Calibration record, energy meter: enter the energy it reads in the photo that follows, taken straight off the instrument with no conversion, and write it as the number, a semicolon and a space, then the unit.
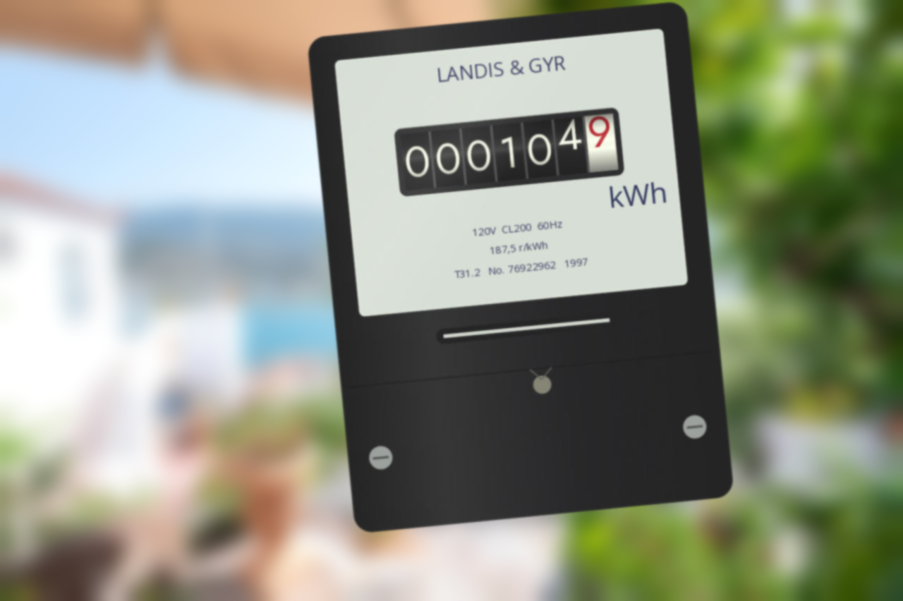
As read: 104.9; kWh
